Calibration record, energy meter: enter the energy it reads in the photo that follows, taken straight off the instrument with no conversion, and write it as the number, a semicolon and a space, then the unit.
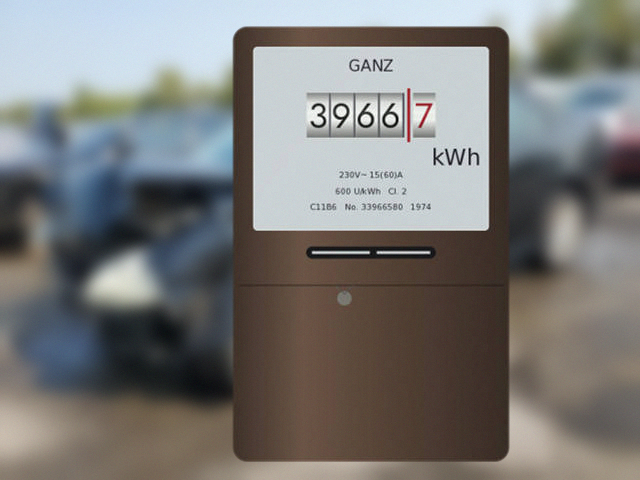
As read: 3966.7; kWh
